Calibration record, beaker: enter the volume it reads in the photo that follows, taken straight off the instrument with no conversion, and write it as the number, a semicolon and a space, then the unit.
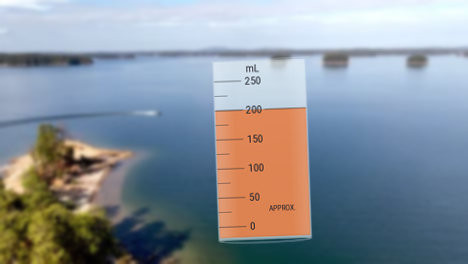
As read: 200; mL
